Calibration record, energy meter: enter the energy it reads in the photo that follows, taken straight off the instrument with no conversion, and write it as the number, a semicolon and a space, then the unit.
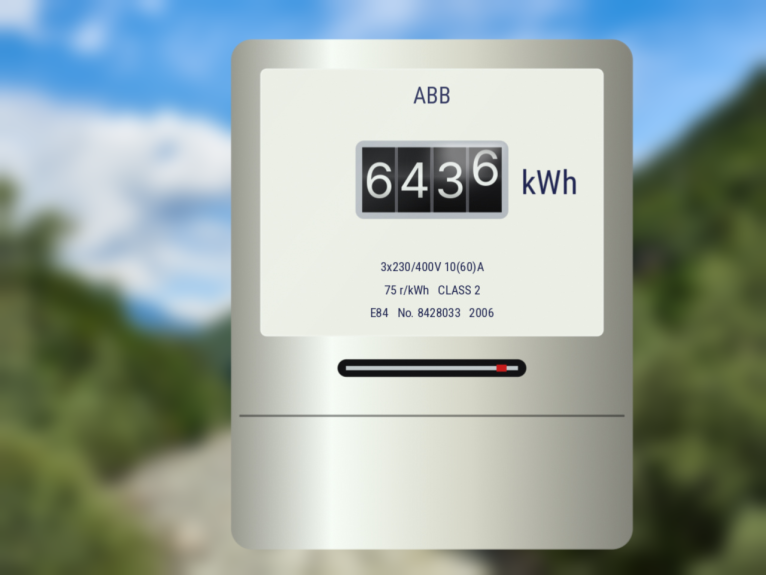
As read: 6436; kWh
